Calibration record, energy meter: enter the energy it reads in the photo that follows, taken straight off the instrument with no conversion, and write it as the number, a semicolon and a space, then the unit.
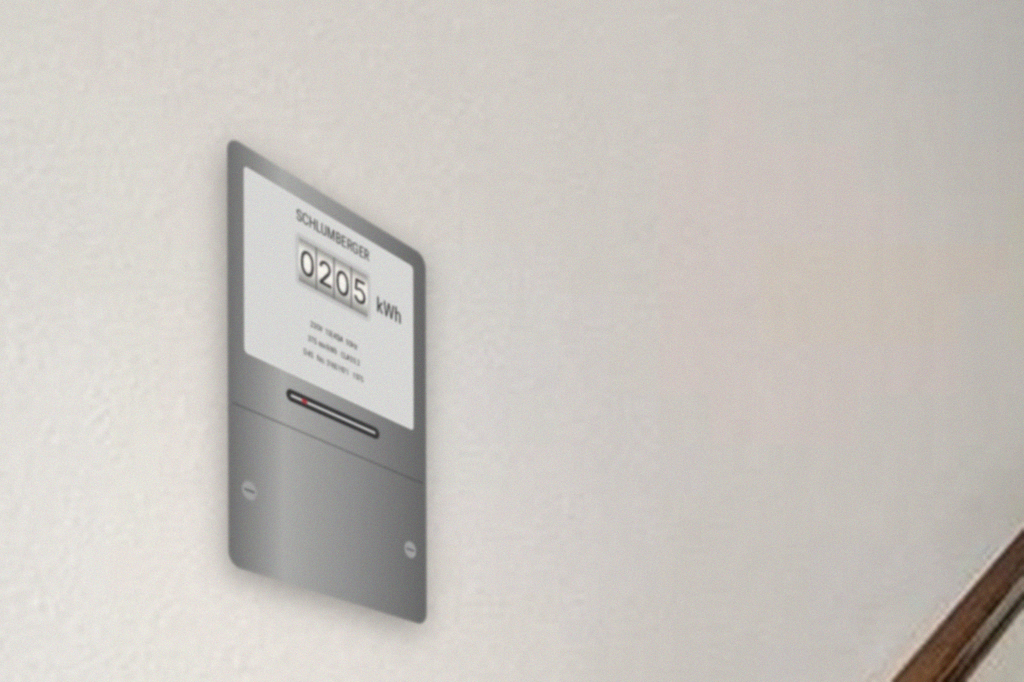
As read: 205; kWh
